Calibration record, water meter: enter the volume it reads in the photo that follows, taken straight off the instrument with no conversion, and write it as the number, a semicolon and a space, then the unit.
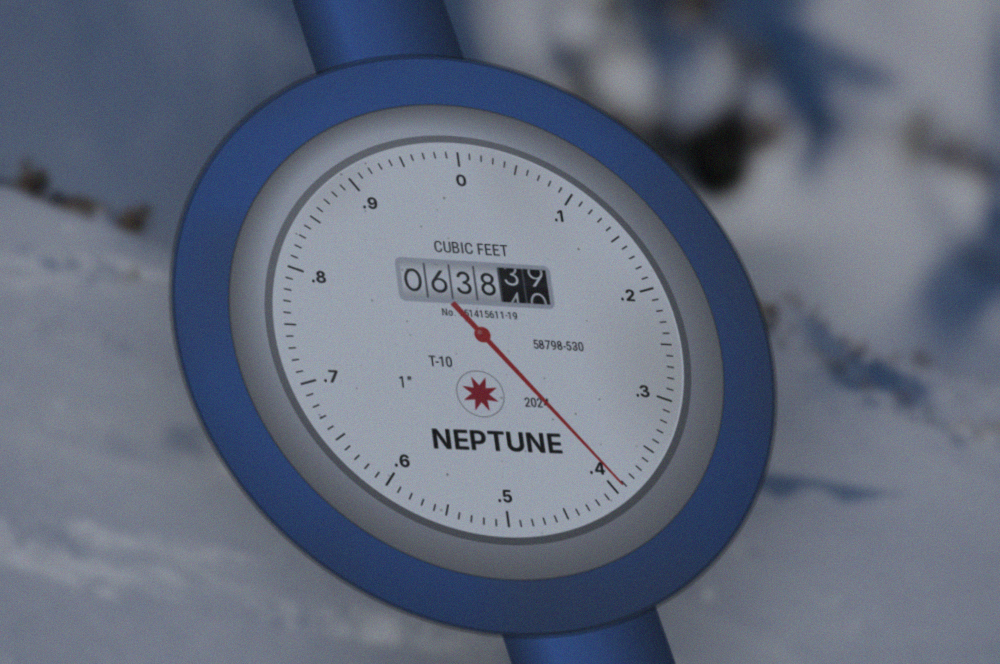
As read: 63839.39; ft³
